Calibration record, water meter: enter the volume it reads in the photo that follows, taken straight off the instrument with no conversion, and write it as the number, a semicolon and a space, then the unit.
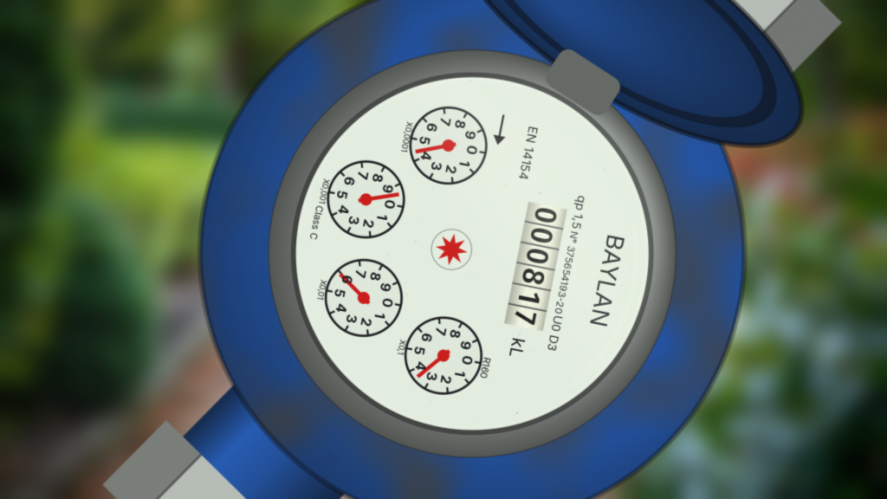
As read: 817.3594; kL
